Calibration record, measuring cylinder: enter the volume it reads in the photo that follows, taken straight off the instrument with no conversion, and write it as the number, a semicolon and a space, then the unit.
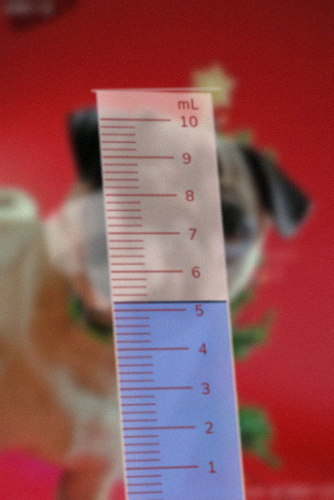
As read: 5.2; mL
